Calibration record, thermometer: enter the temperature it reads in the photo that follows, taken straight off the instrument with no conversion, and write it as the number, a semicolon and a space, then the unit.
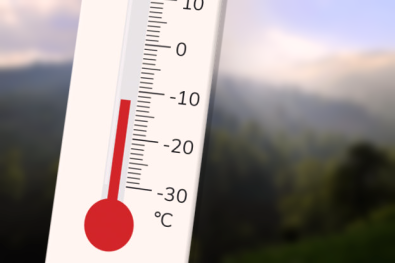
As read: -12; °C
